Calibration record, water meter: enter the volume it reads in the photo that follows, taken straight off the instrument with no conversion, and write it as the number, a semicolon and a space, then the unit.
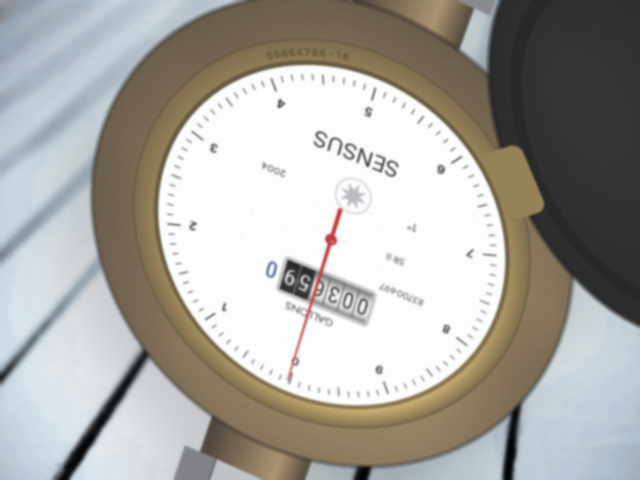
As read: 36590.0; gal
